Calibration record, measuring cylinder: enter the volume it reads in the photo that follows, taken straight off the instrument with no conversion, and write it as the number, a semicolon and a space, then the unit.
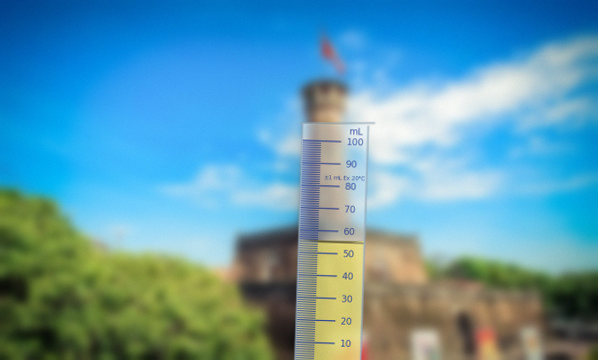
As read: 55; mL
